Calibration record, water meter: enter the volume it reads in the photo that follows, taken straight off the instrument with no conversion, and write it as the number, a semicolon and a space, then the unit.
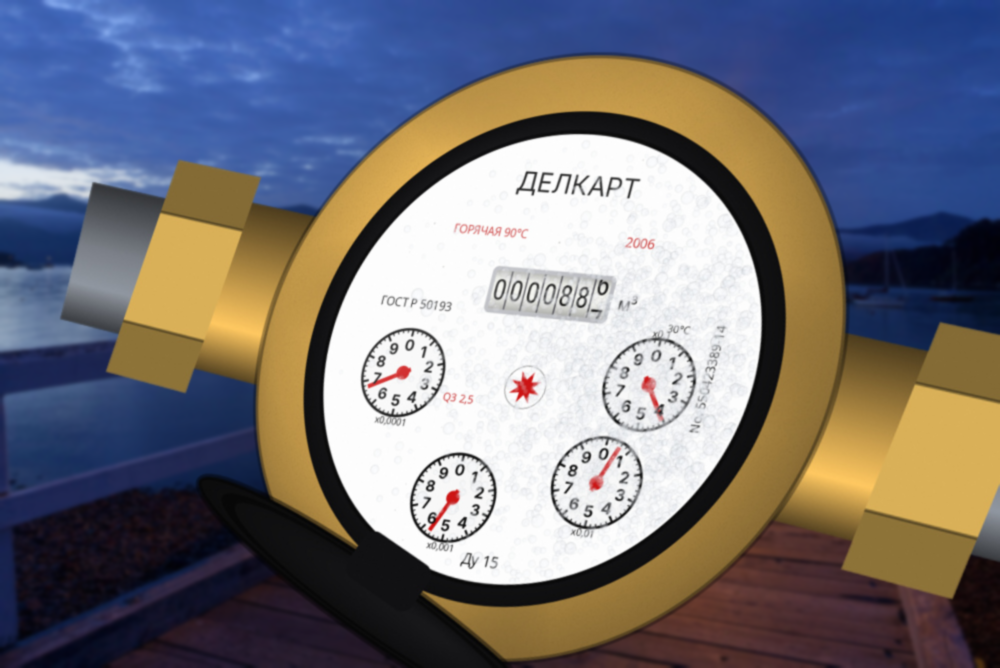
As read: 886.4056; m³
